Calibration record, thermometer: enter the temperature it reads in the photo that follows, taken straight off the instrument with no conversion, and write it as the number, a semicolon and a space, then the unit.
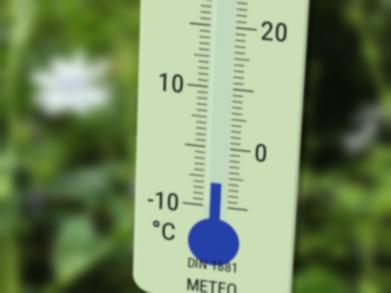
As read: -6; °C
